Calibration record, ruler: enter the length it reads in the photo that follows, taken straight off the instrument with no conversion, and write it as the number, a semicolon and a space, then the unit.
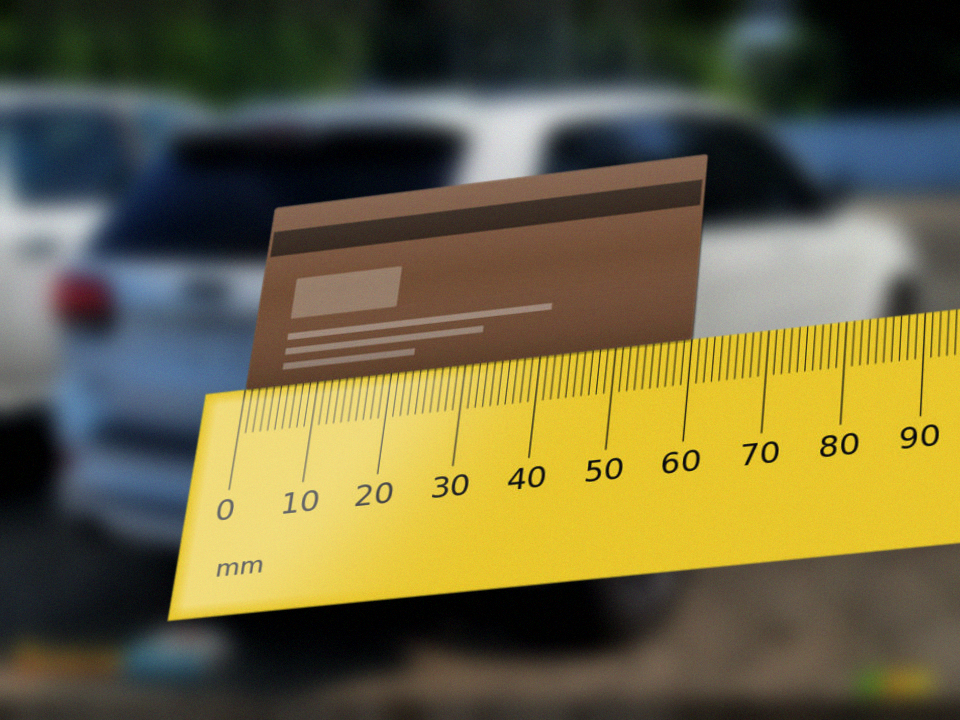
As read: 60; mm
